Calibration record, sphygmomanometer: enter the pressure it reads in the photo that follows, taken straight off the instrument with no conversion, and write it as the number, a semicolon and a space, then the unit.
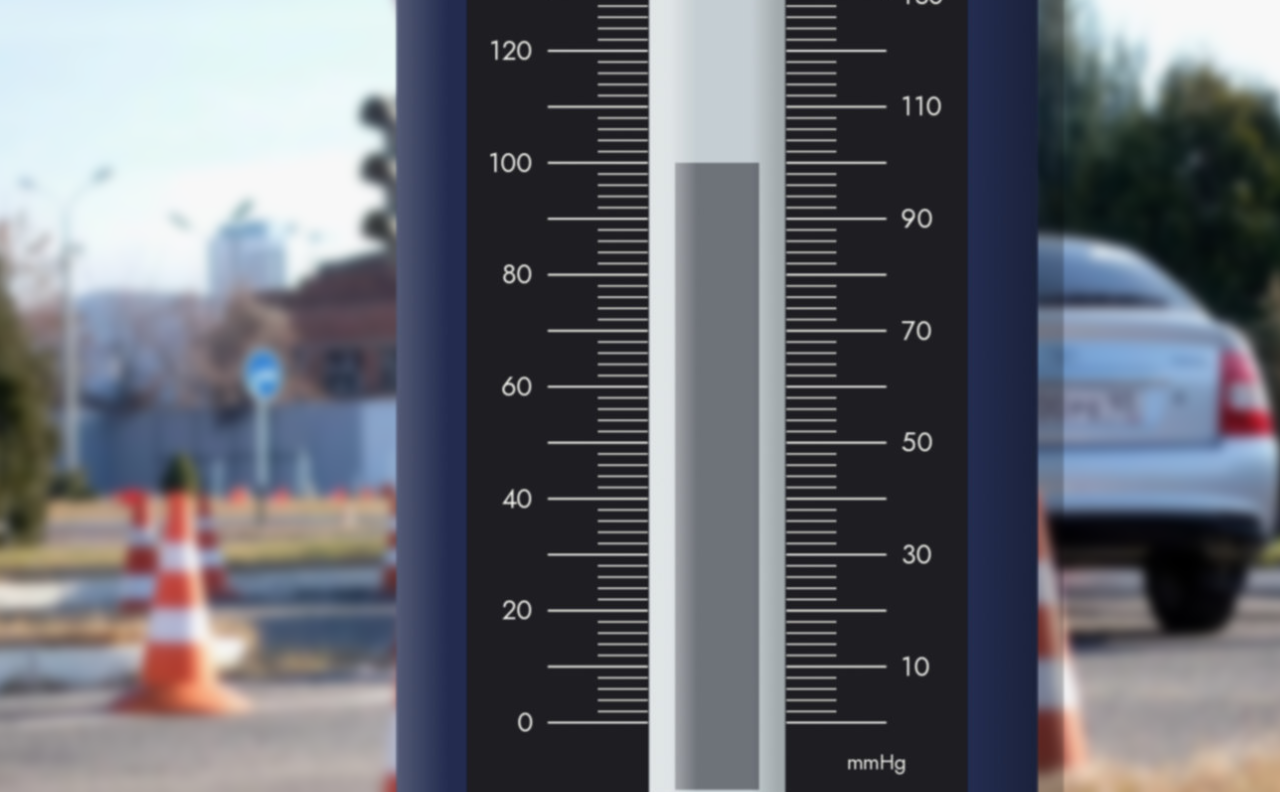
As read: 100; mmHg
